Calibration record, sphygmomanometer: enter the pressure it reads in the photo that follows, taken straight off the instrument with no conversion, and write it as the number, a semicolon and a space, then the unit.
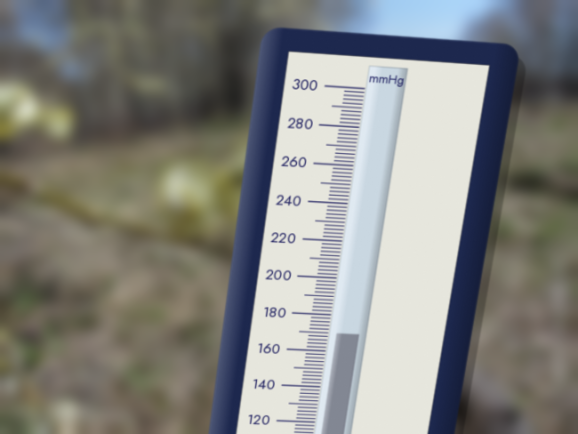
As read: 170; mmHg
